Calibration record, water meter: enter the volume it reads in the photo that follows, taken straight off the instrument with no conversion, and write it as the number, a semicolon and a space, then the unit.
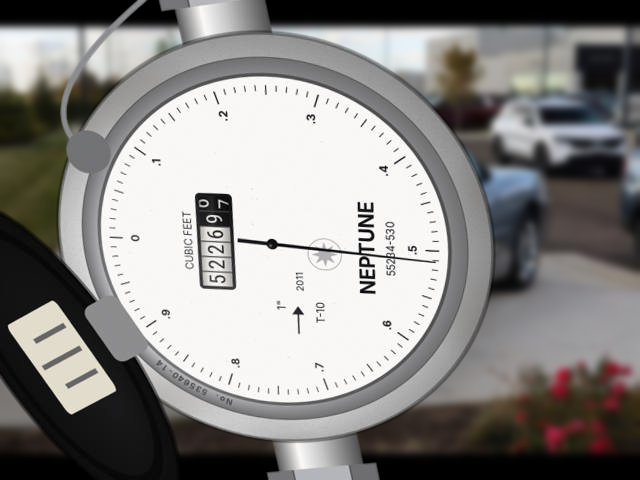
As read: 522696.51; ft³
